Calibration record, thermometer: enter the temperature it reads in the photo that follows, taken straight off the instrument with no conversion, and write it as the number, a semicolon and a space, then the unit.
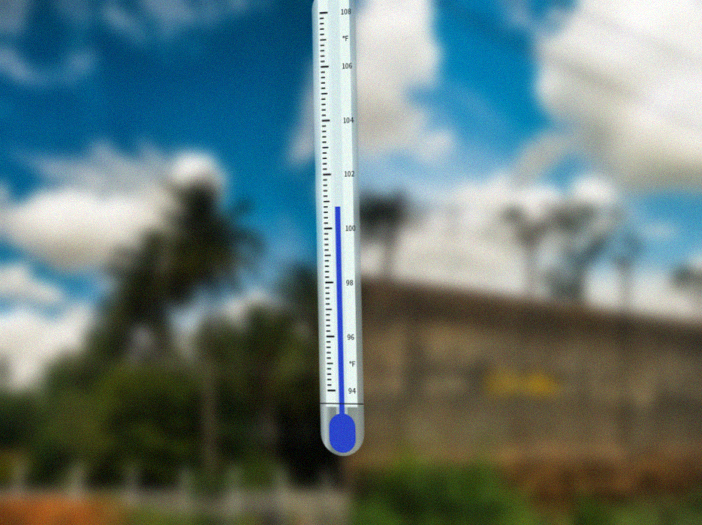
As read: 100.8; °F
